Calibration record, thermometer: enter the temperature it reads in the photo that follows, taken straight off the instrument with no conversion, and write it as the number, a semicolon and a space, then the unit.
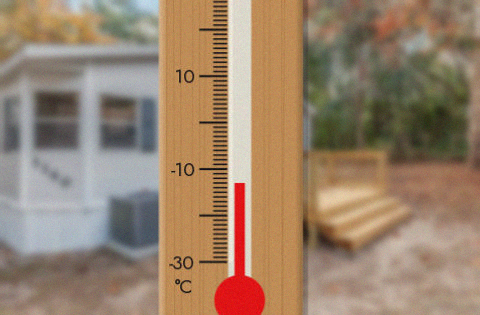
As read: -13; °C
